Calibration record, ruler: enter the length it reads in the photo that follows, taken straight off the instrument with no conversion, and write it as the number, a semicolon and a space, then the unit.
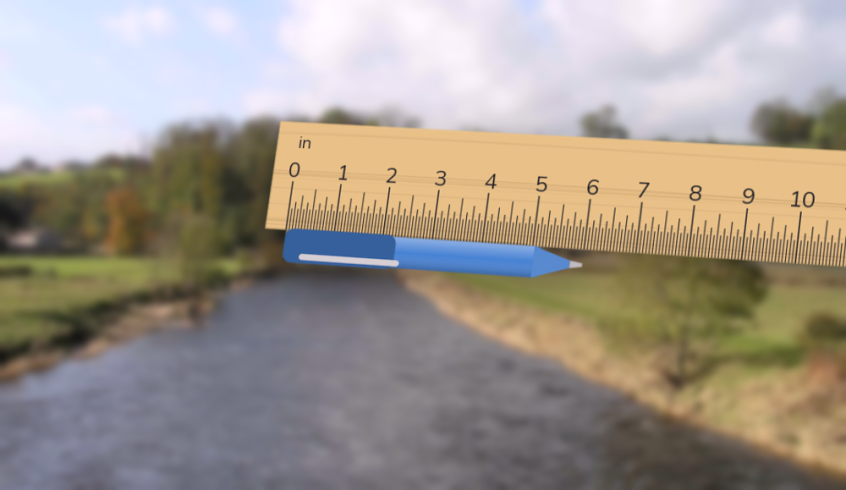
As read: 6; in
